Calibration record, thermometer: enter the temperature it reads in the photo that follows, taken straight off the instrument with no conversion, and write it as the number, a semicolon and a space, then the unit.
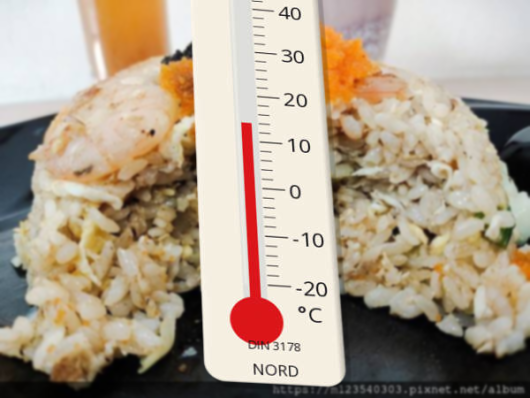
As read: 14; °C
